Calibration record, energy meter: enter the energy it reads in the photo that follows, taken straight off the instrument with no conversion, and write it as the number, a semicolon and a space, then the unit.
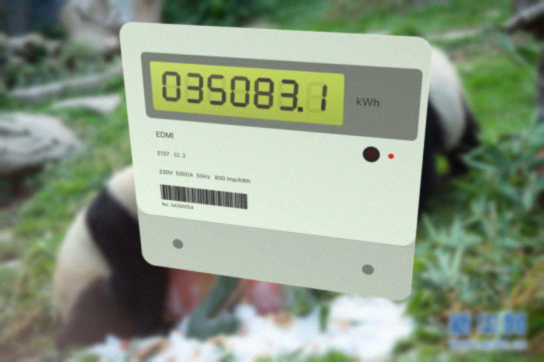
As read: 35083.1; kWh
